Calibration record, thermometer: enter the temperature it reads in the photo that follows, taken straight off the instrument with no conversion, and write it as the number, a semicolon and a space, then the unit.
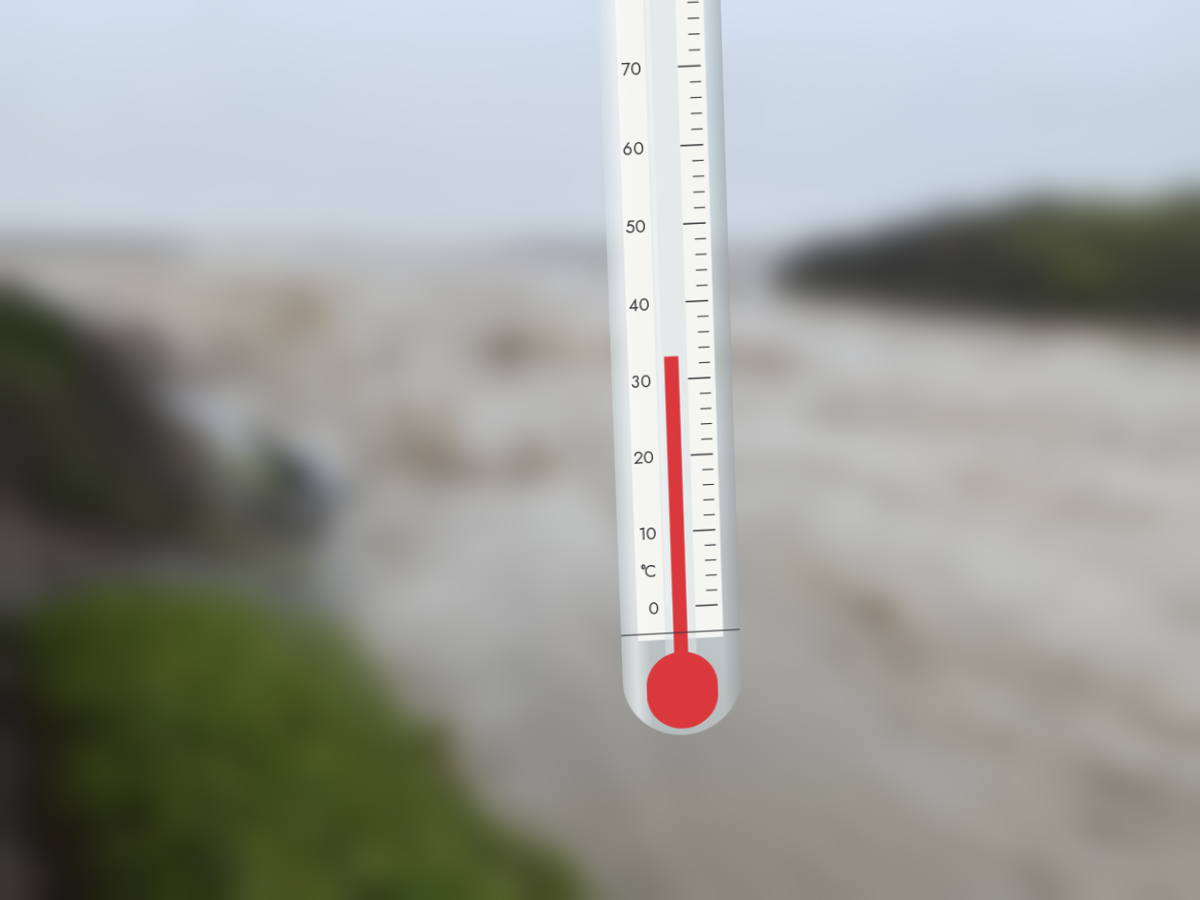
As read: 33; °C
